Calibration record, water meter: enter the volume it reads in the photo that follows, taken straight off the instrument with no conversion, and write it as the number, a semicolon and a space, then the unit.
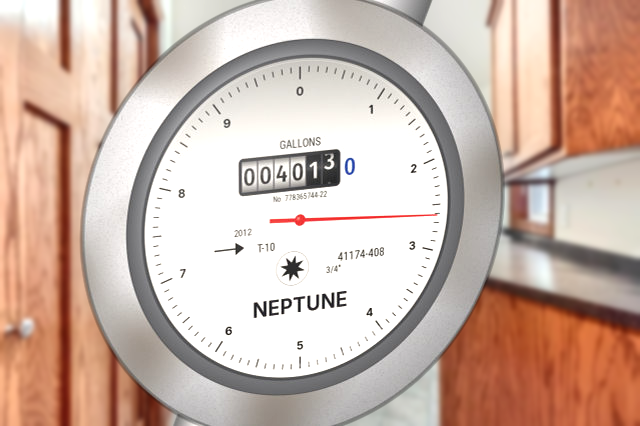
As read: 40132.6; gal
